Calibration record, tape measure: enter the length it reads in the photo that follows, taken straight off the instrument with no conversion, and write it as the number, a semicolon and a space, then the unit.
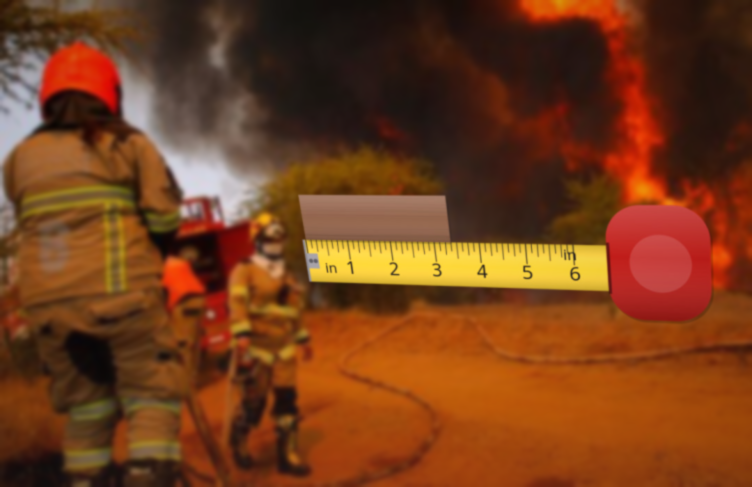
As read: 3.375; in
